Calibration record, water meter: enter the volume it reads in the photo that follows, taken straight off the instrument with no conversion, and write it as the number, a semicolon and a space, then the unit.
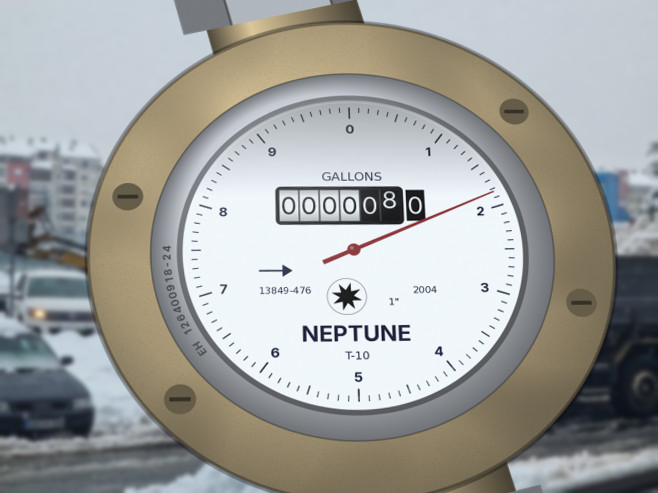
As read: 81.8; gal
